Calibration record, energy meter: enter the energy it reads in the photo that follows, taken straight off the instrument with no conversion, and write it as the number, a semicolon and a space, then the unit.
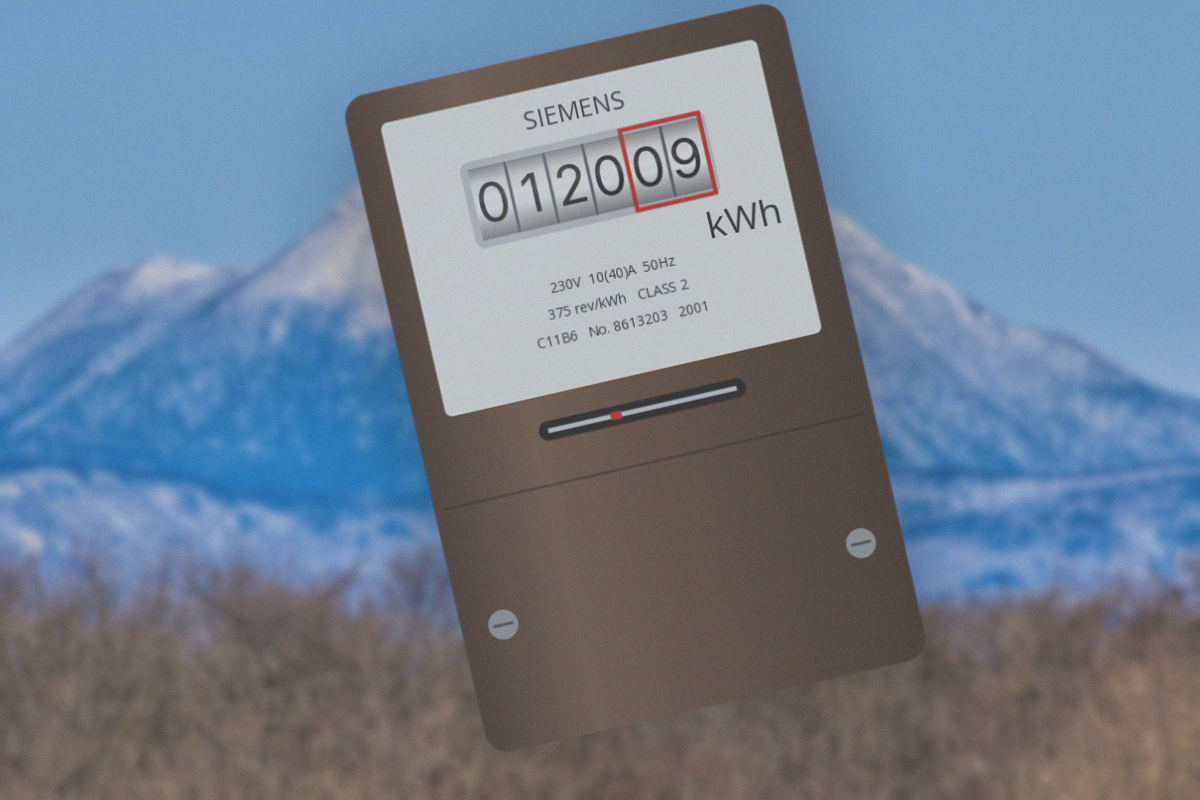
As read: 120.09; kWh
